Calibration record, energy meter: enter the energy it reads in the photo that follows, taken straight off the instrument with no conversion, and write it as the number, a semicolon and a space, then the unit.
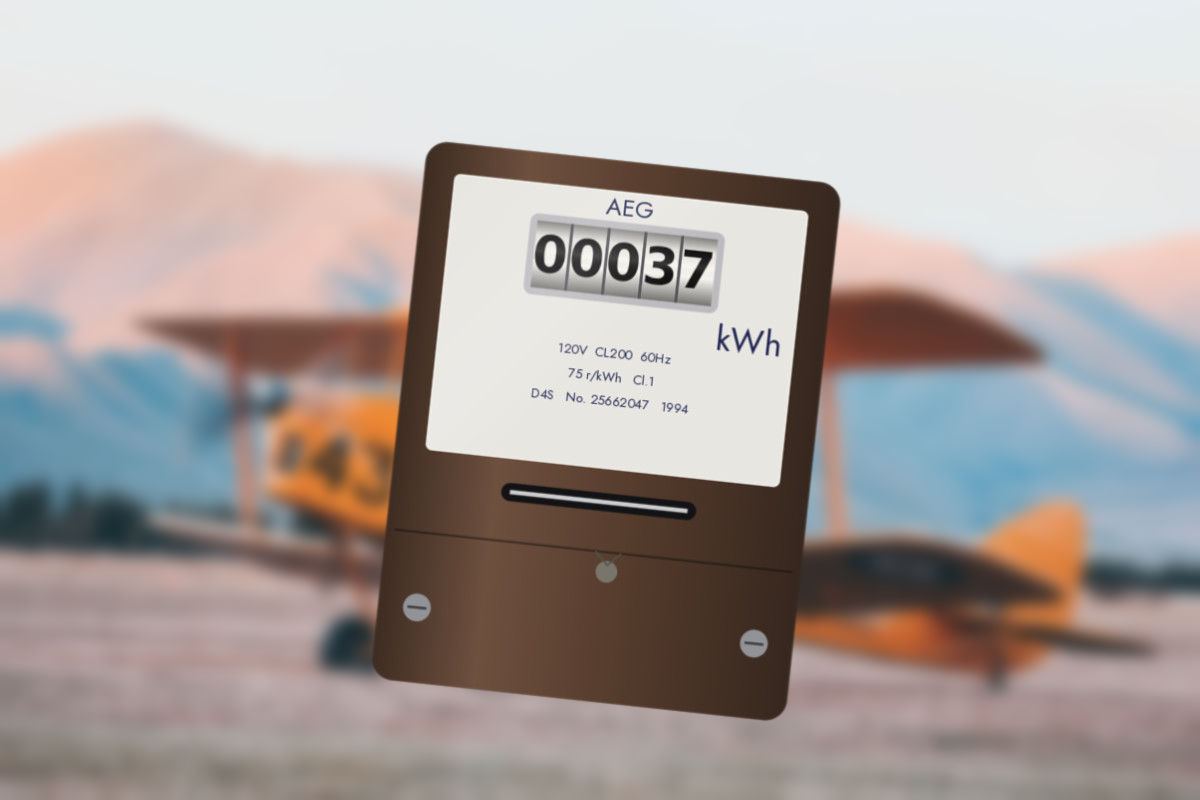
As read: 37; kWh
